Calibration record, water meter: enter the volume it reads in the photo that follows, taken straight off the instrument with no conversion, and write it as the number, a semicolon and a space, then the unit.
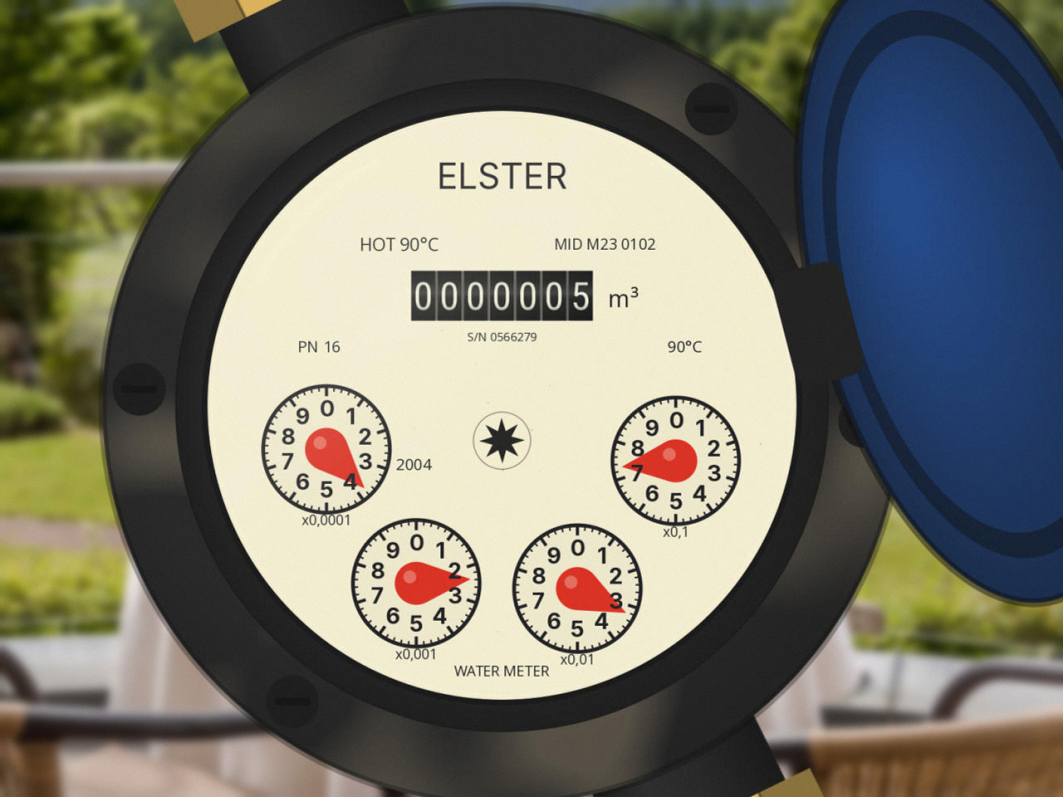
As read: 5.7323; m³
